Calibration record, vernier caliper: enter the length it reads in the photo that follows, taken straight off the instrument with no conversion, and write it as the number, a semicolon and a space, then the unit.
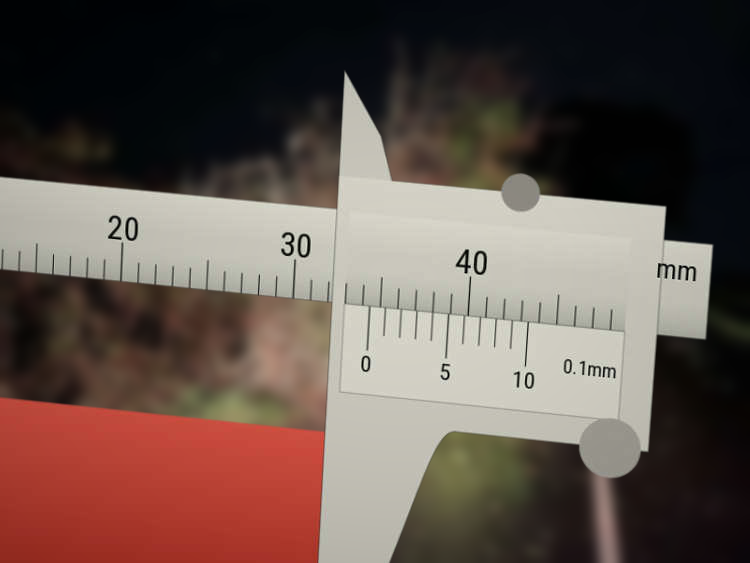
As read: 34.4; mm
